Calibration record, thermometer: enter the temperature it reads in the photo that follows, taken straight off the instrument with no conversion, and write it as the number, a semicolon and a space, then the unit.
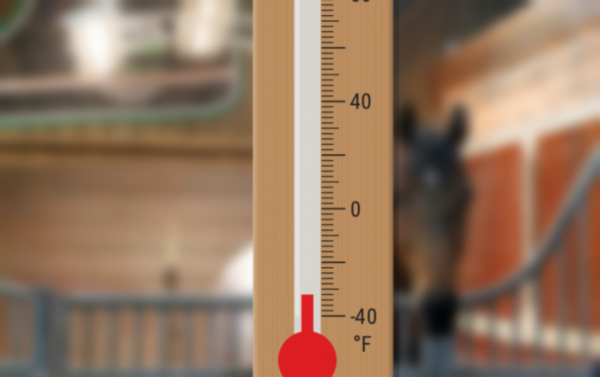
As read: -32; °F
